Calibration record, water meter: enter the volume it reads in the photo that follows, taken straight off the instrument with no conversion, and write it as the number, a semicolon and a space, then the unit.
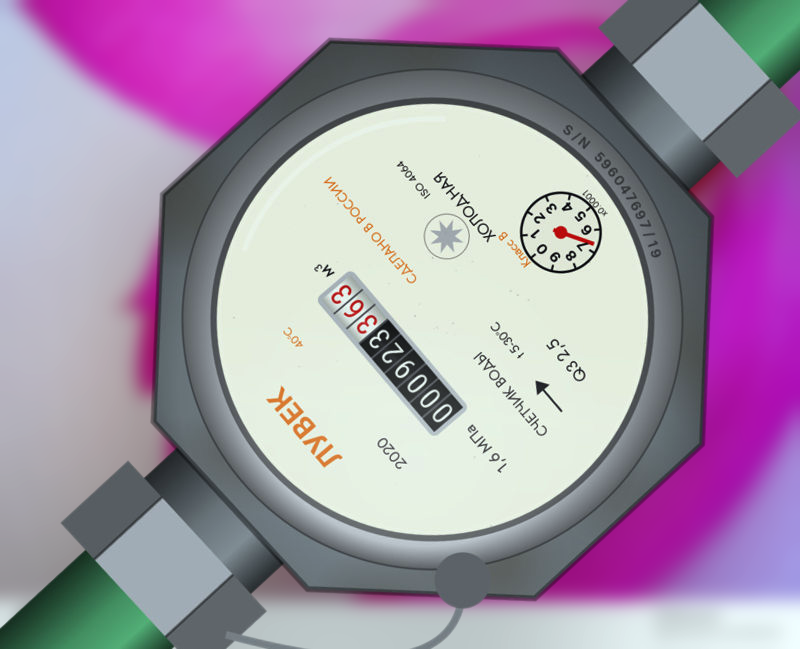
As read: 923.3636; m³
